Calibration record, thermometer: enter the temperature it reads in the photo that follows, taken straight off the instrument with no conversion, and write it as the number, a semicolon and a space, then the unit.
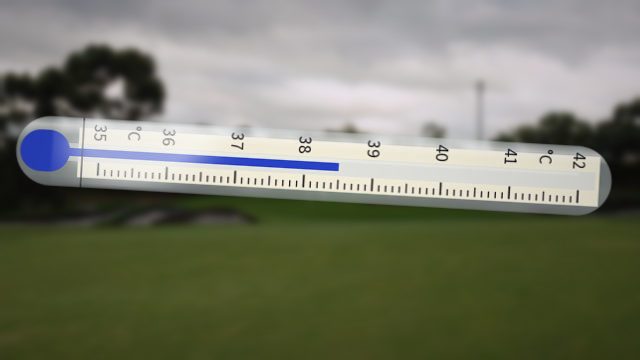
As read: 38.5; °C
